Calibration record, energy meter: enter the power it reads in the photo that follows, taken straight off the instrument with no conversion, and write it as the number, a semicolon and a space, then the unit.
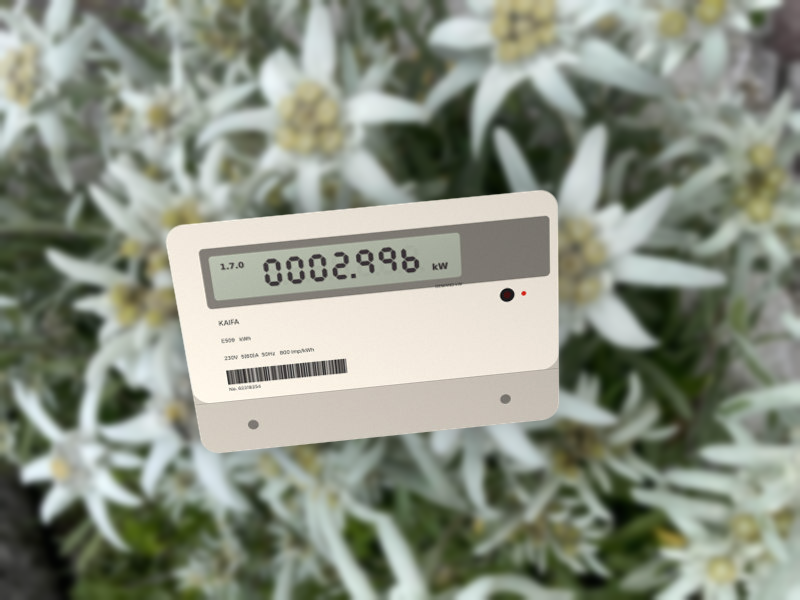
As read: 2.996; kW
